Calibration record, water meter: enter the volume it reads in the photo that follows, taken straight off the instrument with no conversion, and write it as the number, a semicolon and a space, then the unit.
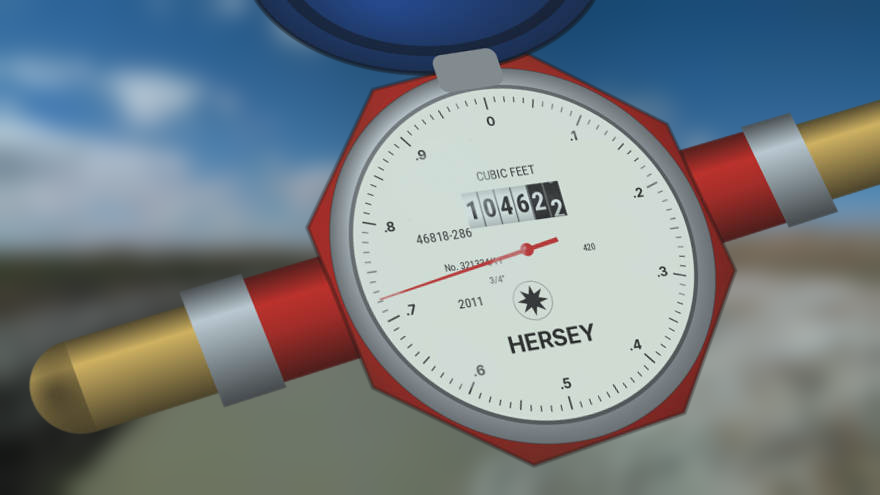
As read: 104621.72; ft³
